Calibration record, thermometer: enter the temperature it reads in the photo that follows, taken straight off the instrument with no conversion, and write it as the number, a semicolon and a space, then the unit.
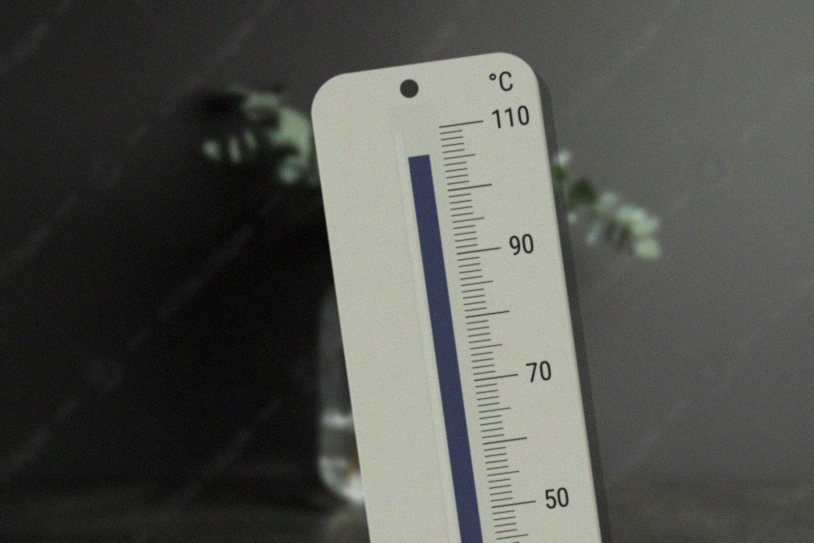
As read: 106; °C
